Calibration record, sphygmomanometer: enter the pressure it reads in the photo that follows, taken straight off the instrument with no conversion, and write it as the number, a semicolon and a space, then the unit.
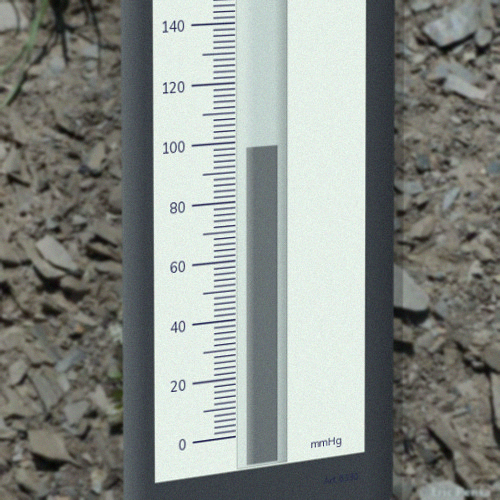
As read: 98; mmHg
